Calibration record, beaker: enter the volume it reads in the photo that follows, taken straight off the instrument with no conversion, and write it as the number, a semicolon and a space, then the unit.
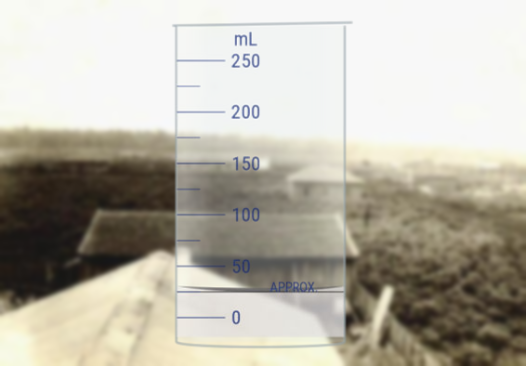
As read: 25; mL
